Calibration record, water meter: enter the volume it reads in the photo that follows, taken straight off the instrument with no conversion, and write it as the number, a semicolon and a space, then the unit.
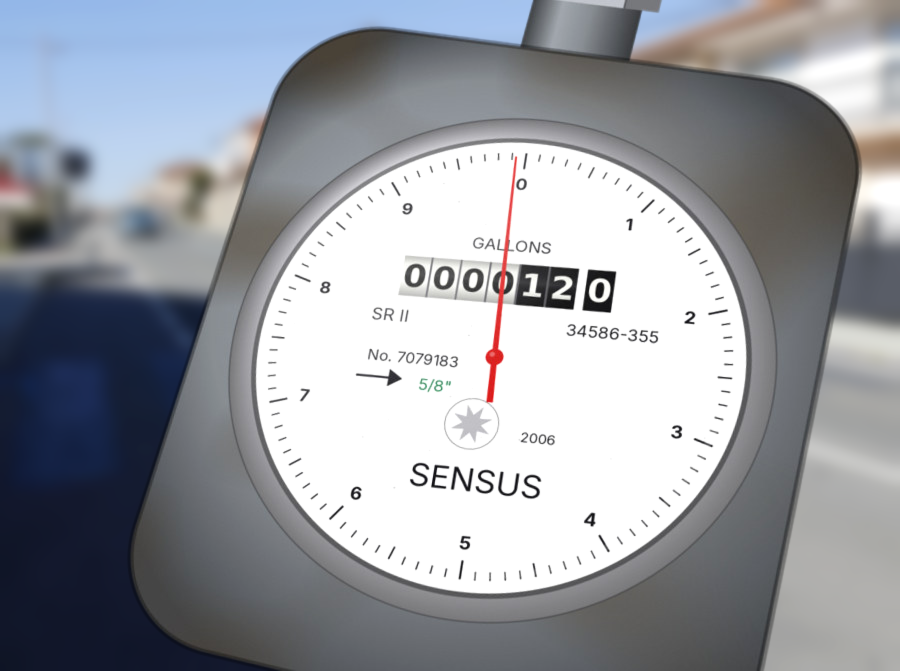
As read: 119.9; gal
